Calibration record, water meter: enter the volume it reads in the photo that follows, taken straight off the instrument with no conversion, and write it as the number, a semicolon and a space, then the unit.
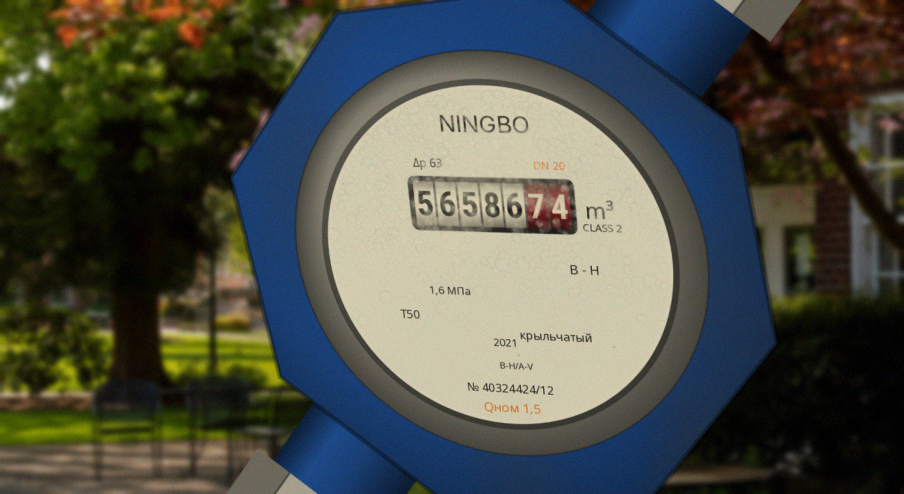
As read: 56586.74; m³
